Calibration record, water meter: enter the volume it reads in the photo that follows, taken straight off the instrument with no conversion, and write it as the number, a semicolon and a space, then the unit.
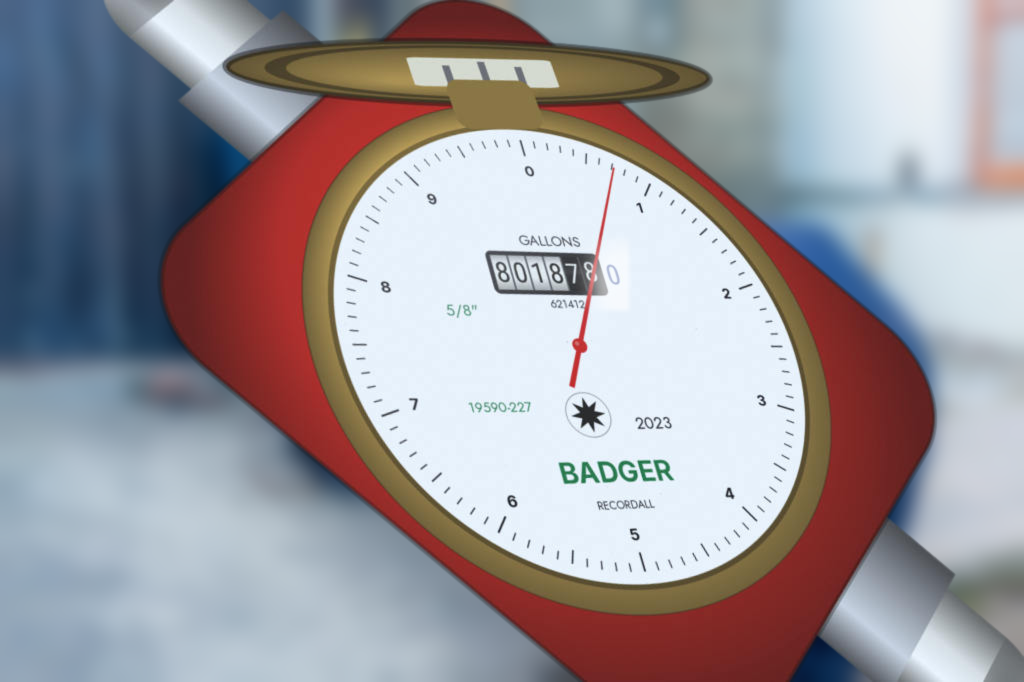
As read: 8018780.7; gal
